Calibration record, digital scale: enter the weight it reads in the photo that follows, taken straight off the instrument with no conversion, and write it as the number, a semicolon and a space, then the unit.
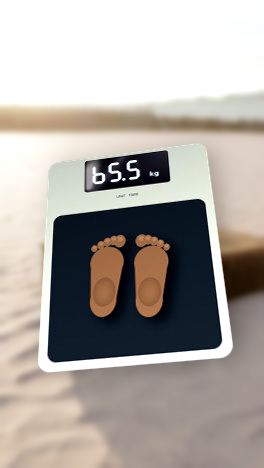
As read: 65.5; kg
